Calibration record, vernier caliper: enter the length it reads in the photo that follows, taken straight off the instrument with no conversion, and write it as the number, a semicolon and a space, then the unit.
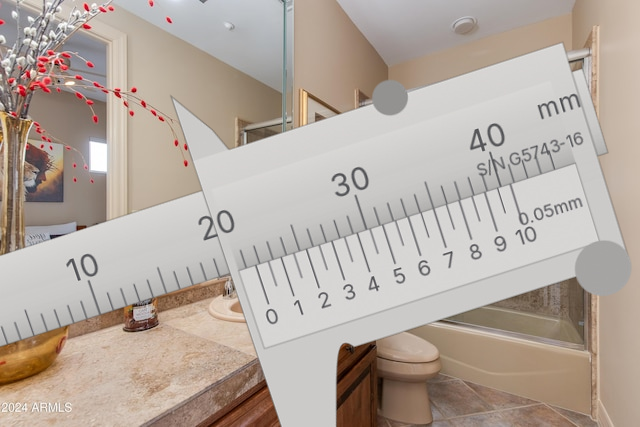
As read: 21.7; mm
